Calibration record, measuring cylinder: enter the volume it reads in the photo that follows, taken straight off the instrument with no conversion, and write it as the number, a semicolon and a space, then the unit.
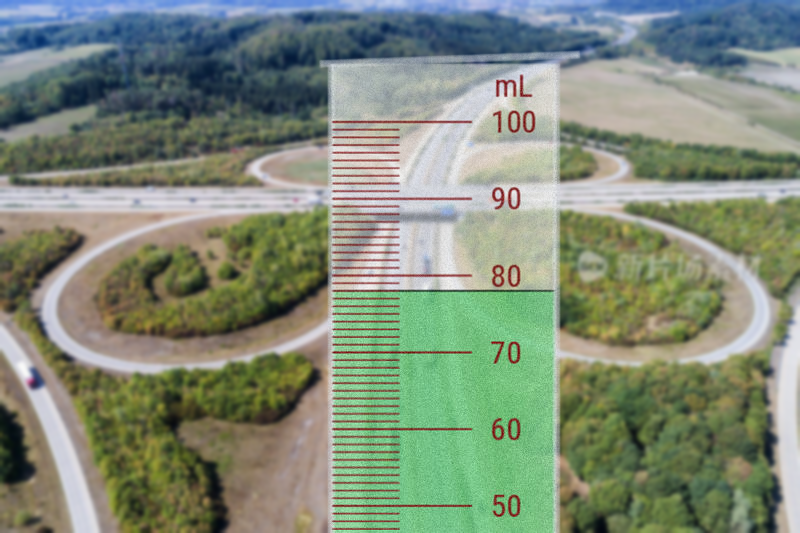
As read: 78; mL
